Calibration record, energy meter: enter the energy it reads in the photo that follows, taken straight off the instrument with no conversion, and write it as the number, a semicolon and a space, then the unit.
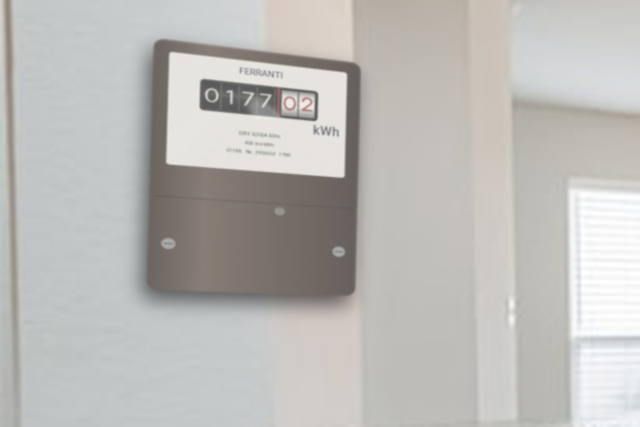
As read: 177.02; kWh
